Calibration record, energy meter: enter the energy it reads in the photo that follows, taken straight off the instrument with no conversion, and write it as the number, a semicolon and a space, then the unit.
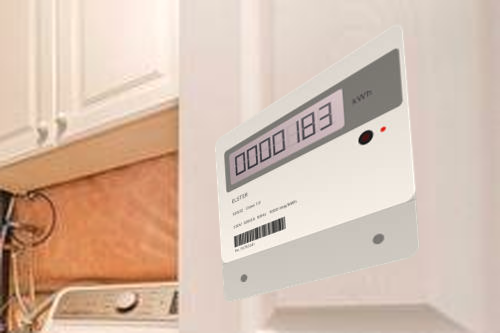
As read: 183; kWh
